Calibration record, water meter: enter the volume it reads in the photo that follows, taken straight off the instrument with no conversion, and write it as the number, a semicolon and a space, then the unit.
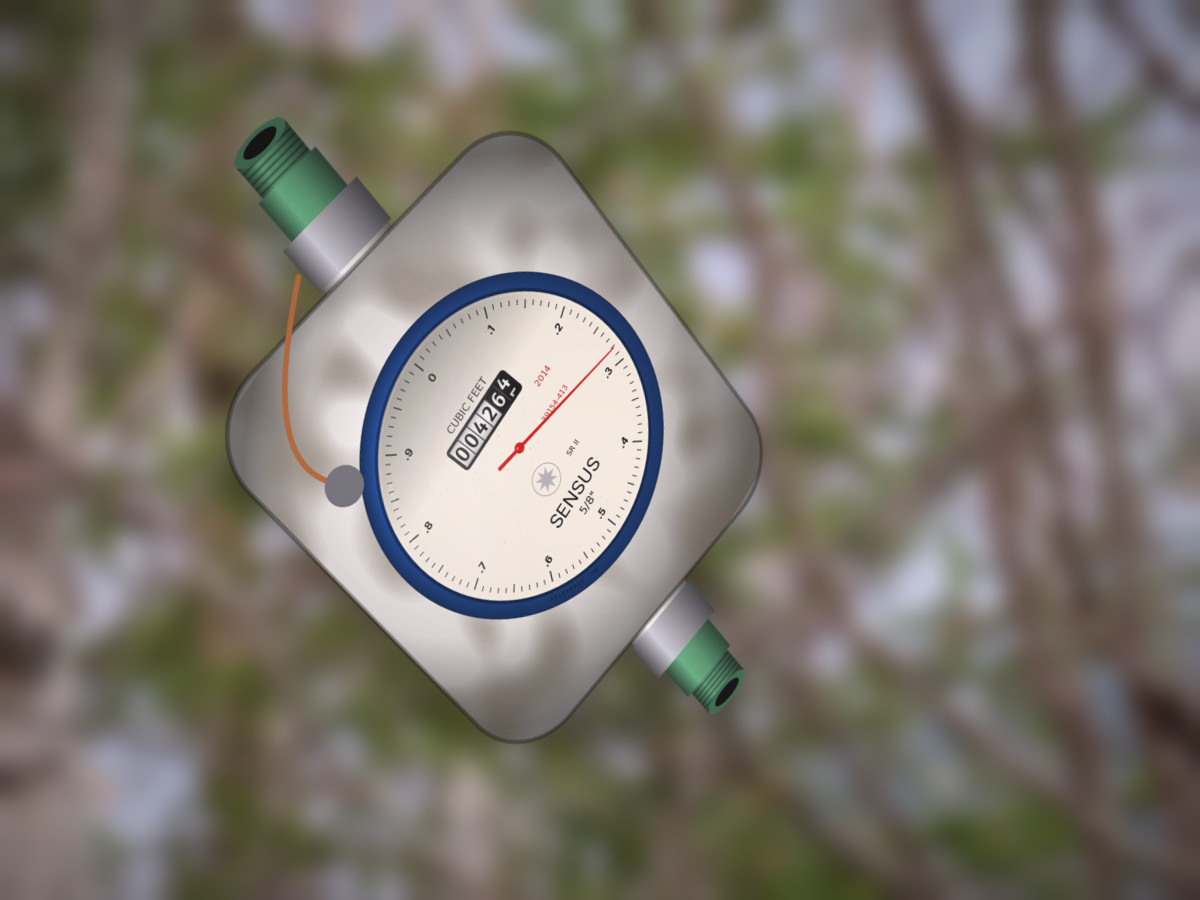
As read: 4264.28; ft³
